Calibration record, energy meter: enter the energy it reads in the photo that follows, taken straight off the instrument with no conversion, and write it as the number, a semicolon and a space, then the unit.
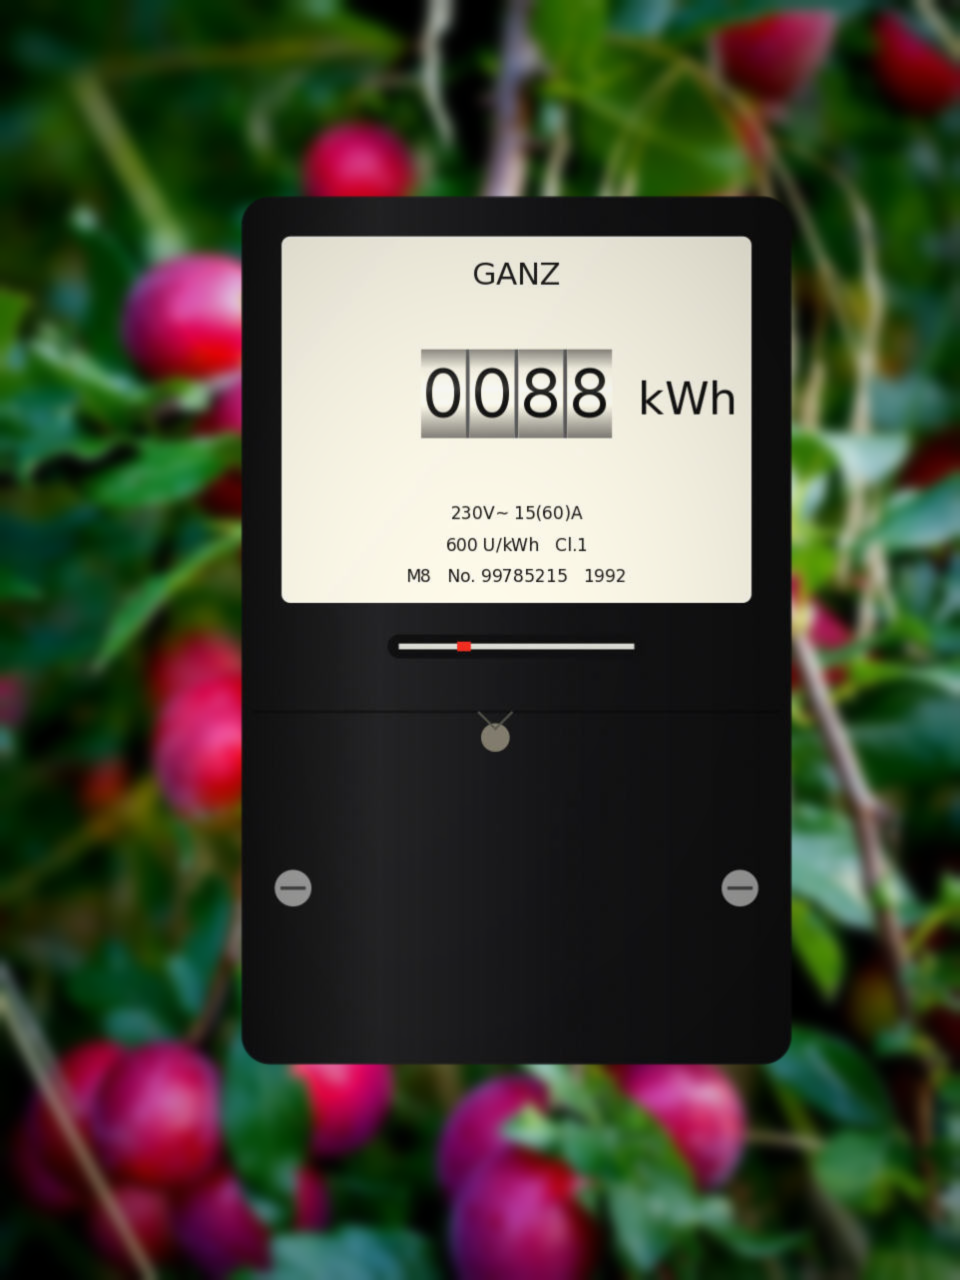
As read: 88; kWh
